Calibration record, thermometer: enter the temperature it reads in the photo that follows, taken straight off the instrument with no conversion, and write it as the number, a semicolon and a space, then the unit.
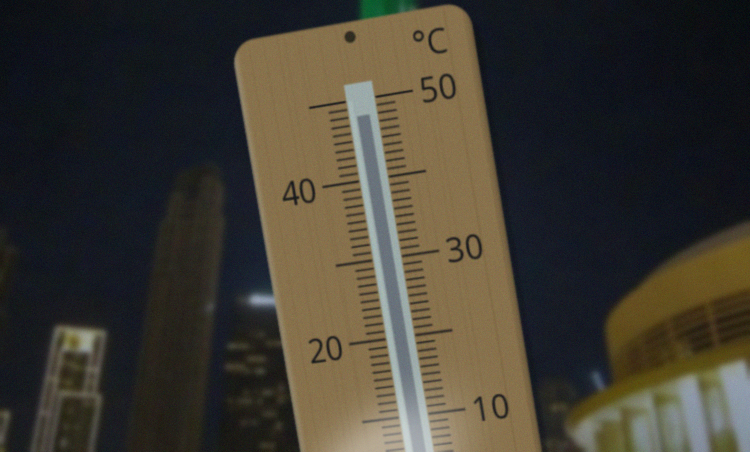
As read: 48; °C
